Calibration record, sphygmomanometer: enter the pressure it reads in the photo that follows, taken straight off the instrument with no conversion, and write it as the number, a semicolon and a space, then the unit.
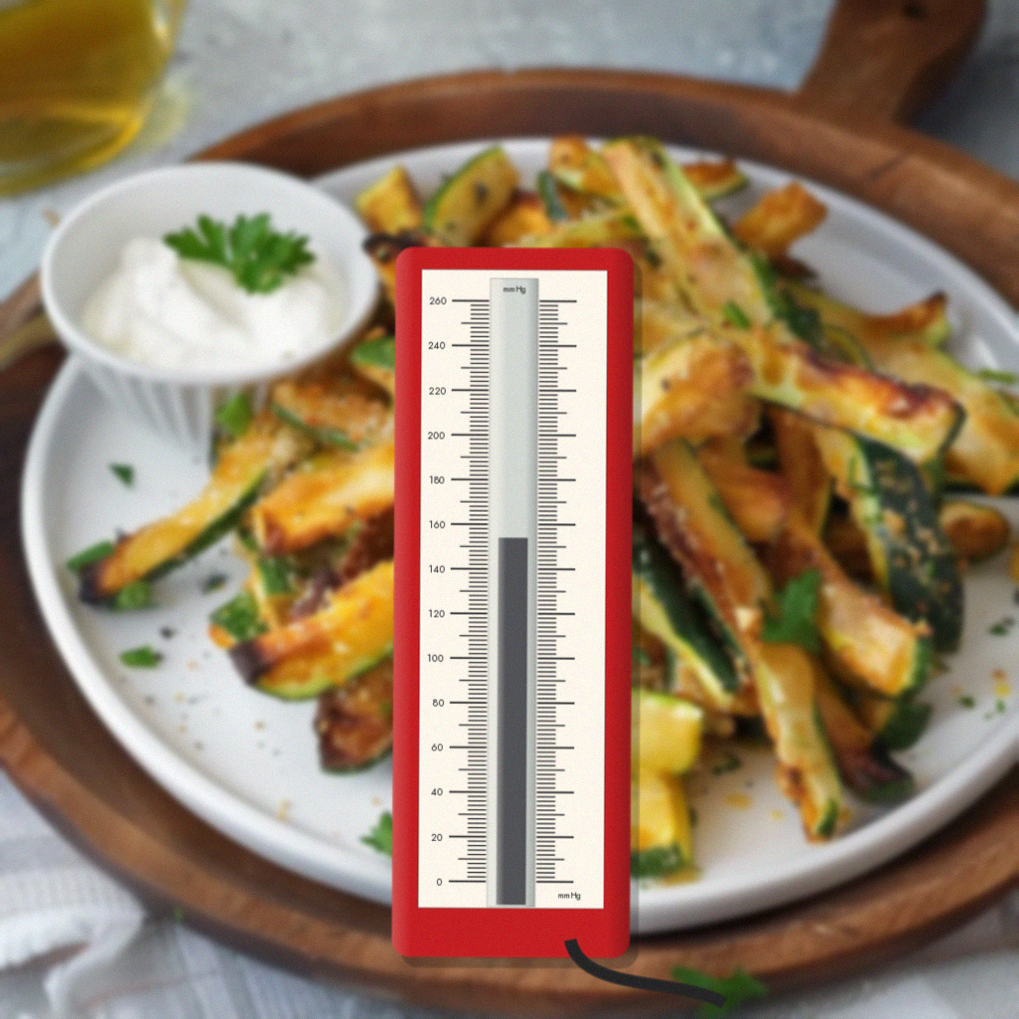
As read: 154; mmHg
